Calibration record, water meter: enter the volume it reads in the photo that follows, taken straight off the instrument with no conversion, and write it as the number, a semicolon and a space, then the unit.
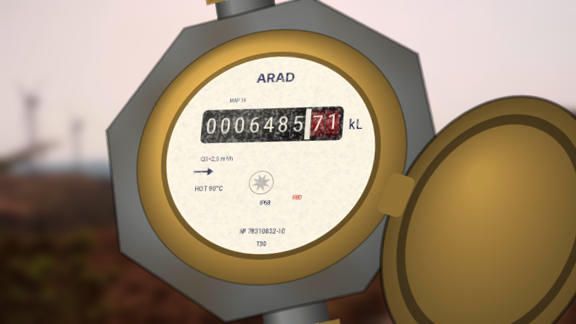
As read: 6485.71; kL
